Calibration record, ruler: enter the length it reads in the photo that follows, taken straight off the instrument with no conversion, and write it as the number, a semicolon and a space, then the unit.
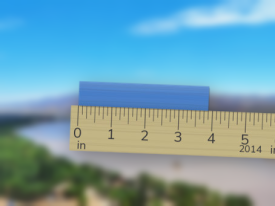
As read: 3.875; in
